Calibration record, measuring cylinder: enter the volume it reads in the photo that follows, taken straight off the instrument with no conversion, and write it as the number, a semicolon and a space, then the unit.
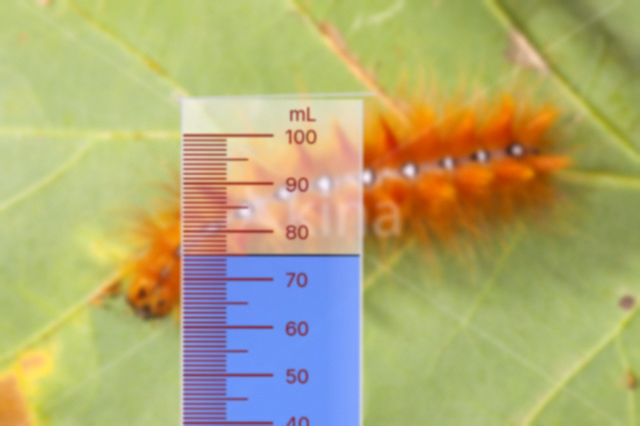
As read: 75; mL
